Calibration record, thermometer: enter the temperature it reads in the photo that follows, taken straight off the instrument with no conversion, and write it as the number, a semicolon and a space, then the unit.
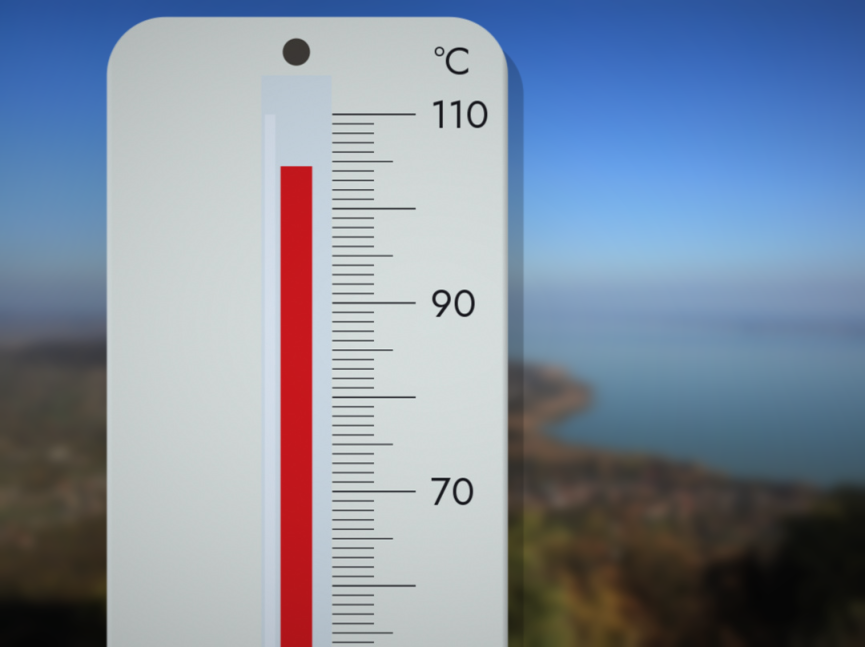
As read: 104.5; °C
